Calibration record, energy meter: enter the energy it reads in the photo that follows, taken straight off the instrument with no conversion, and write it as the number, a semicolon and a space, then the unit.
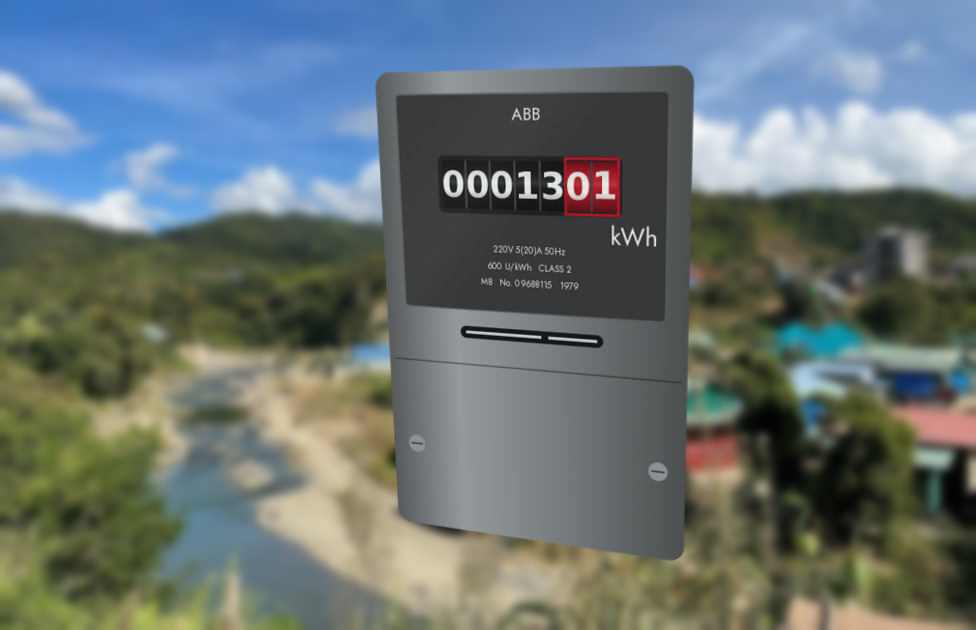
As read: 13.01; kWh
